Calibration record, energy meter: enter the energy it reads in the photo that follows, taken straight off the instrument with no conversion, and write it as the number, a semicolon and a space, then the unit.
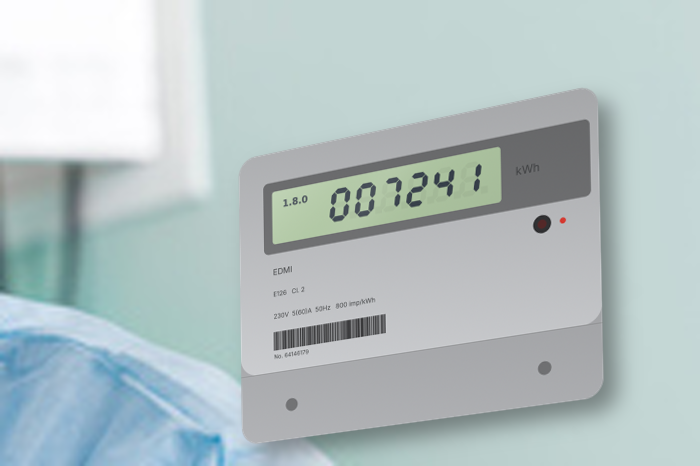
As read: 7241; kWh
